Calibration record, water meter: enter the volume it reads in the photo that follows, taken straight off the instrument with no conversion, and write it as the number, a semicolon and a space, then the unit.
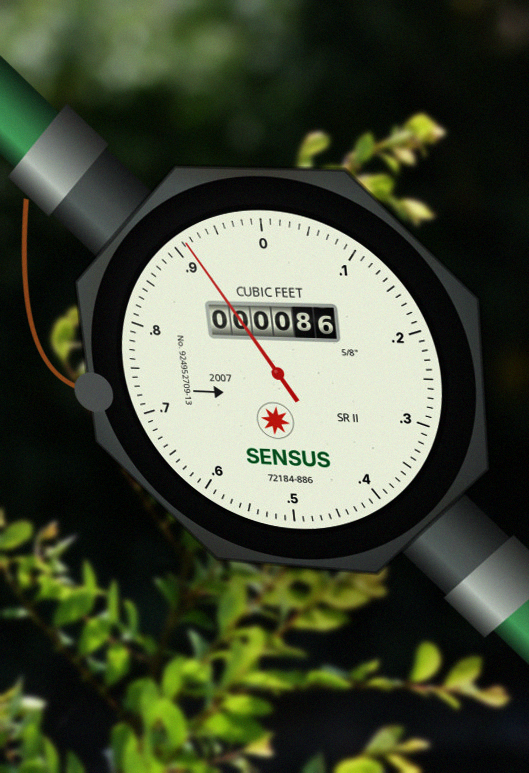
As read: 85.91; ft³
